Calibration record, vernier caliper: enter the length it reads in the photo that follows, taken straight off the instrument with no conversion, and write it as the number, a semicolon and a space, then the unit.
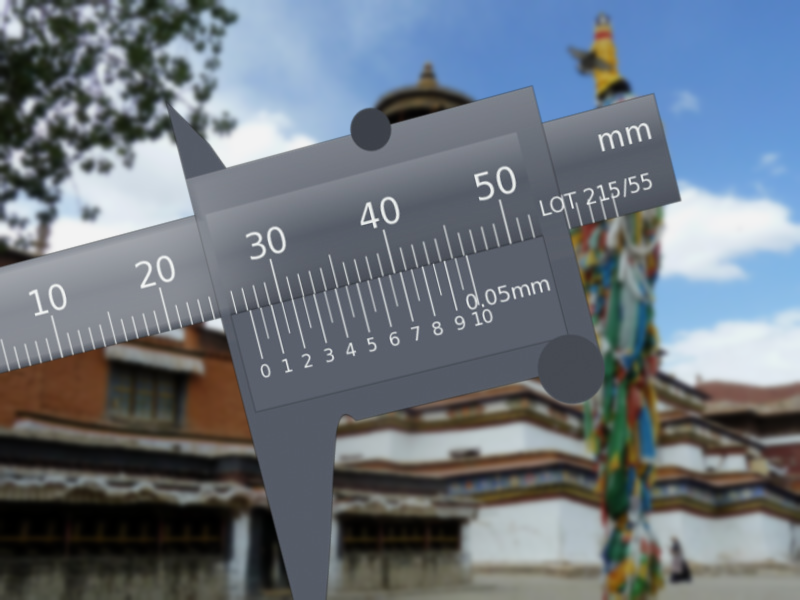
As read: 27.2; mm
